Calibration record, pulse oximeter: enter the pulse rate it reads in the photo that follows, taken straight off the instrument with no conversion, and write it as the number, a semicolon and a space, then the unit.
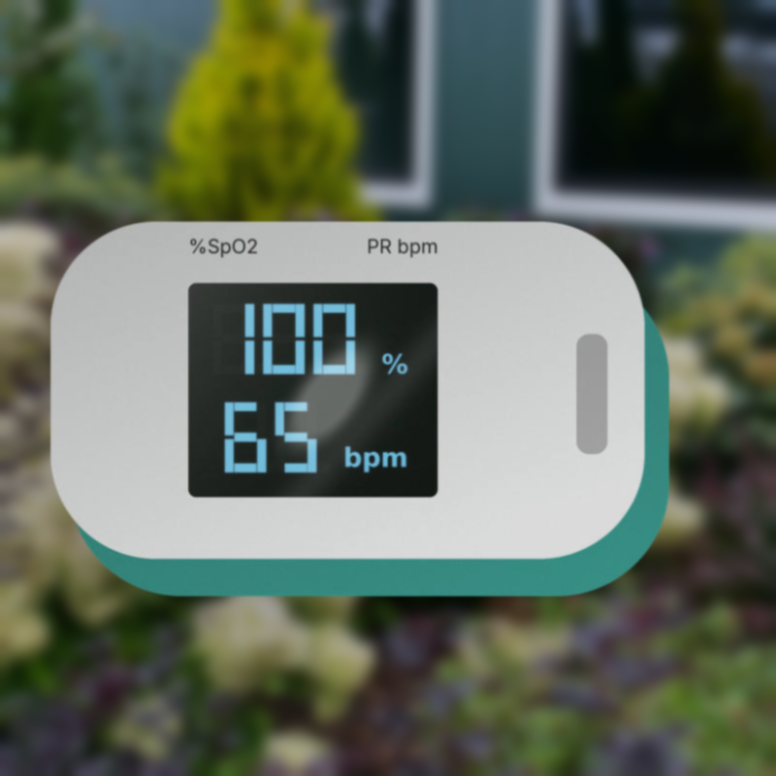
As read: 65; bpm
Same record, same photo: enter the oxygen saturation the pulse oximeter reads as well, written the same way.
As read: 100; %
